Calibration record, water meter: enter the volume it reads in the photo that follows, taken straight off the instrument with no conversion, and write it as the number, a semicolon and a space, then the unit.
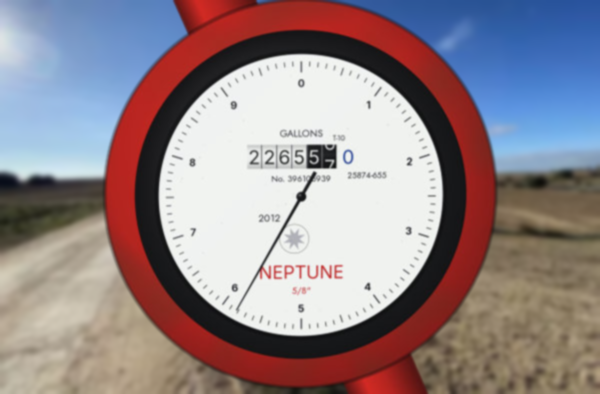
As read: 2265565.8; gal
